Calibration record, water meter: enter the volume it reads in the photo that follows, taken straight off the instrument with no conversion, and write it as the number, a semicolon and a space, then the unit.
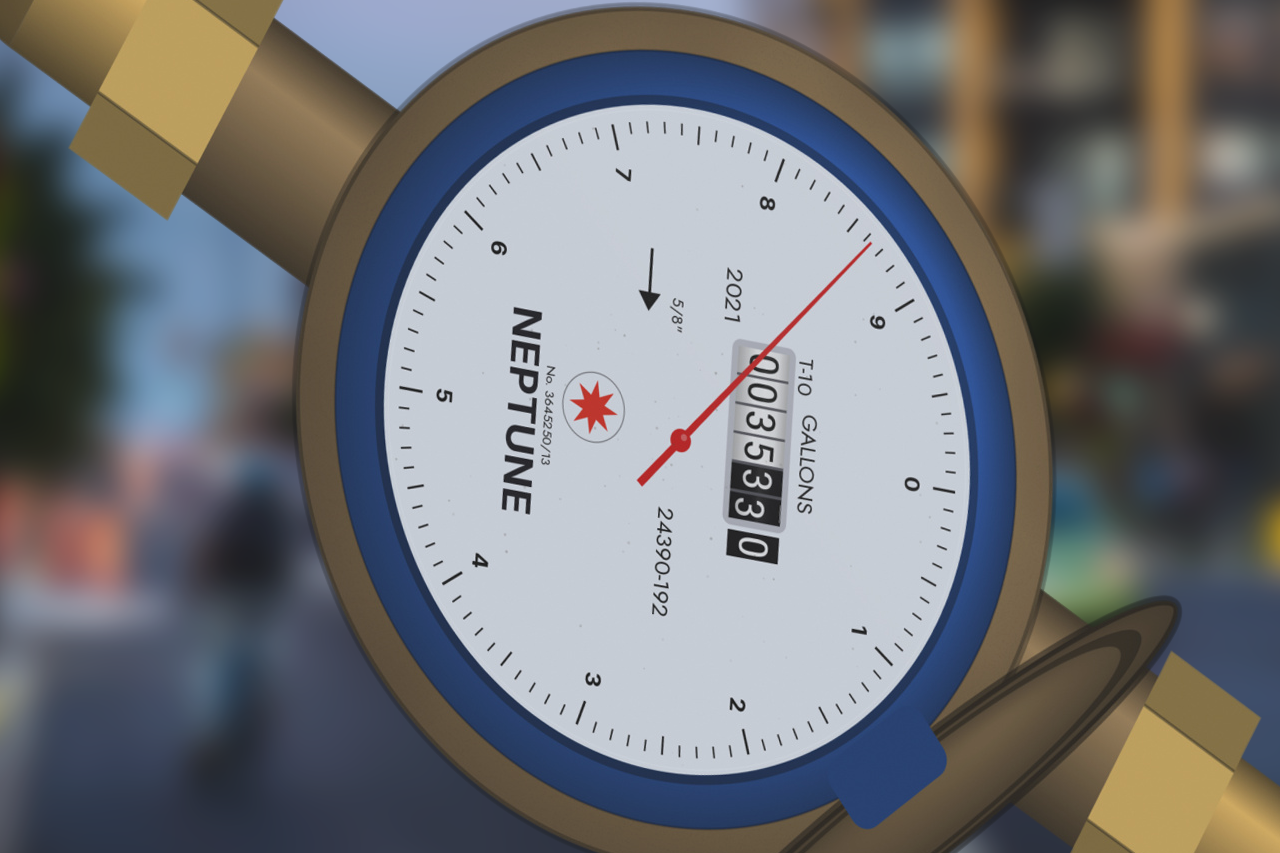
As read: 35328.6; gal
